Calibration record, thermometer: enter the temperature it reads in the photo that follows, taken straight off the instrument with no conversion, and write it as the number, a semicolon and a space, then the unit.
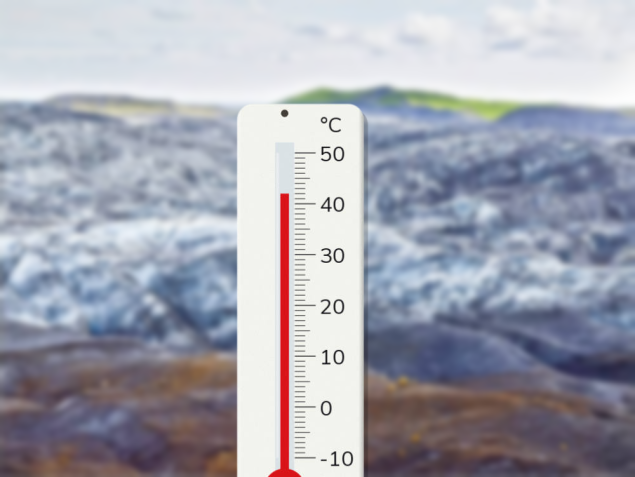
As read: 42; °C
